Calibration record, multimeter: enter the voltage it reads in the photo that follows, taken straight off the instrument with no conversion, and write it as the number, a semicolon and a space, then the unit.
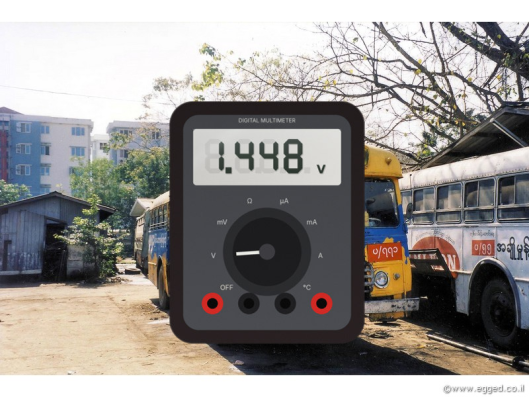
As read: 1.448; V
